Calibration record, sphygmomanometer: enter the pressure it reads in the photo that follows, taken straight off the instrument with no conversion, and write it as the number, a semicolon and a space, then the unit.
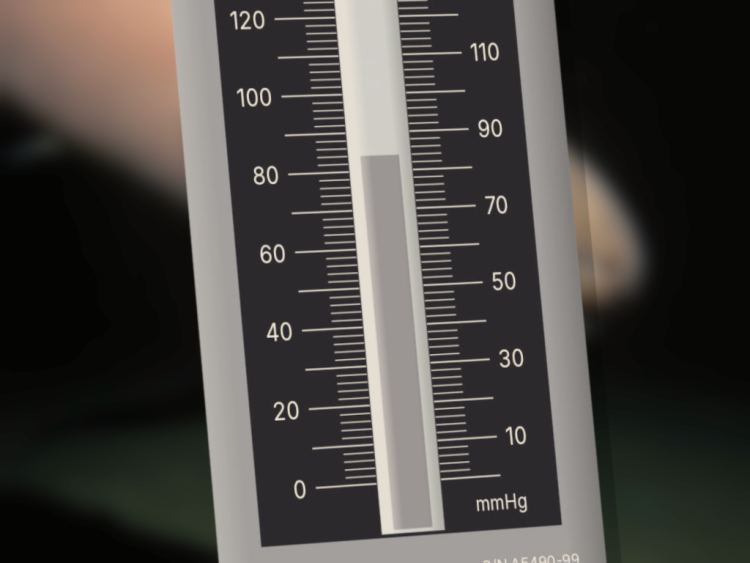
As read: 84; mmHg
